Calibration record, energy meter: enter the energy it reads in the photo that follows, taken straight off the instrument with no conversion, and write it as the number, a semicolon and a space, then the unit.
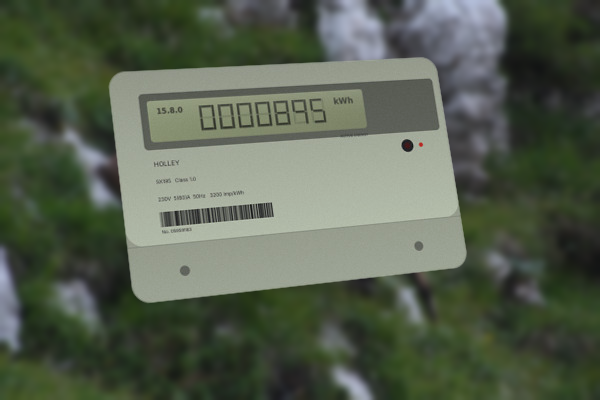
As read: 895; kWh
